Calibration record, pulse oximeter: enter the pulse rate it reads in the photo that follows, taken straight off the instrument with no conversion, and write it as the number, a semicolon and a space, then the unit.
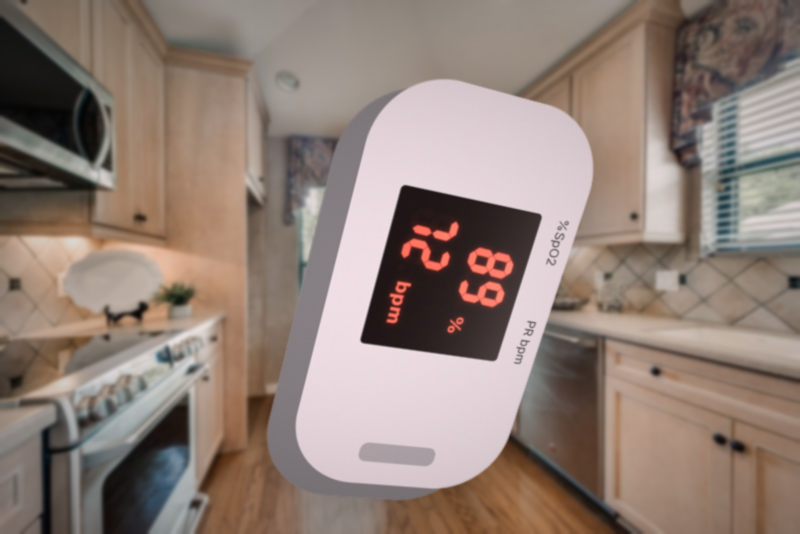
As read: 72; bpm
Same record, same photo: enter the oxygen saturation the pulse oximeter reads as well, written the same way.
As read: 89; %
